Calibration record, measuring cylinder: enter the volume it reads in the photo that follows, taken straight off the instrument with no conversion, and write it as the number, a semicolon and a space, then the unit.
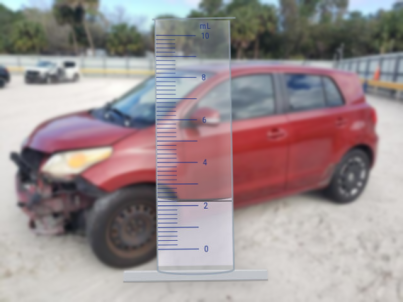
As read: 2.2; mL
